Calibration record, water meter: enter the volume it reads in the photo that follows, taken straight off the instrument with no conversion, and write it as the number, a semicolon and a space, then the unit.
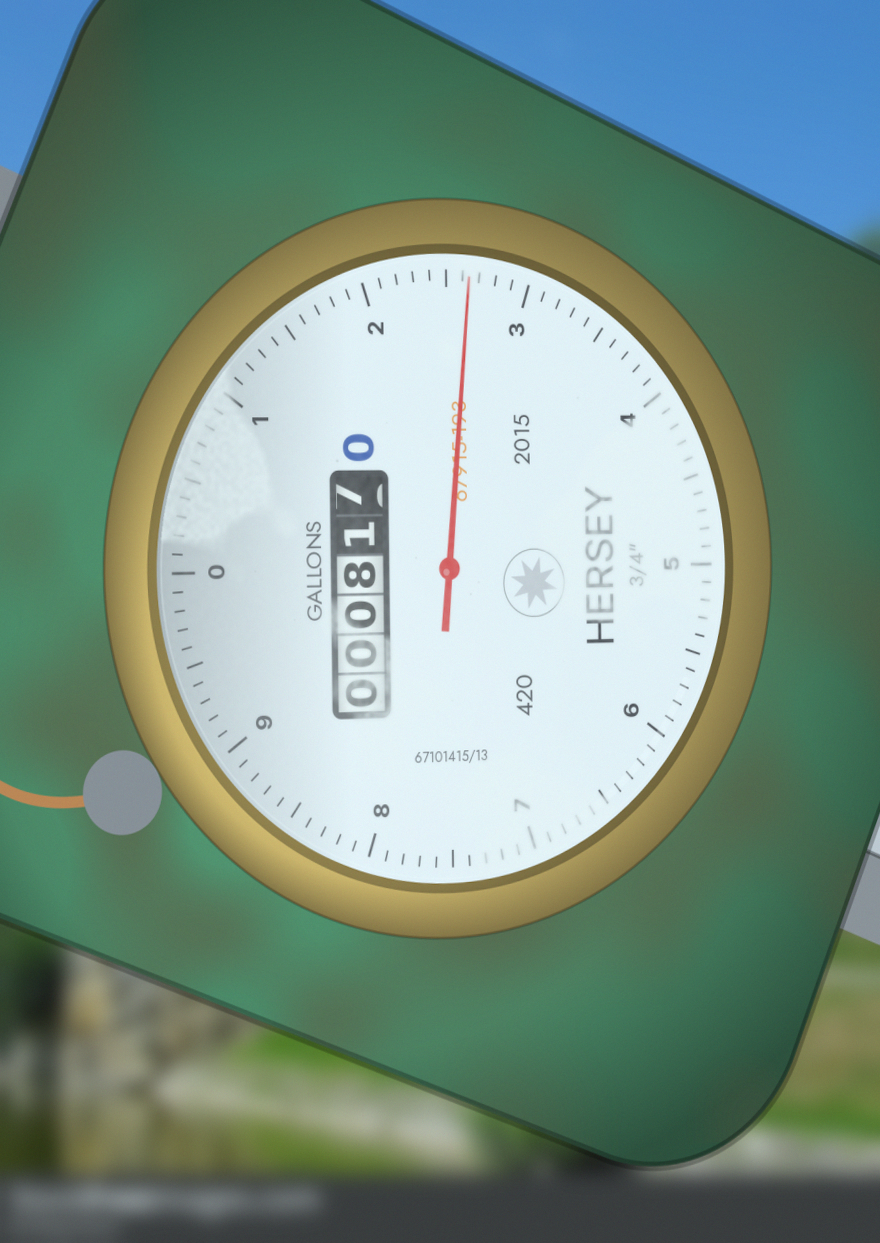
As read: 8172.6; gal
